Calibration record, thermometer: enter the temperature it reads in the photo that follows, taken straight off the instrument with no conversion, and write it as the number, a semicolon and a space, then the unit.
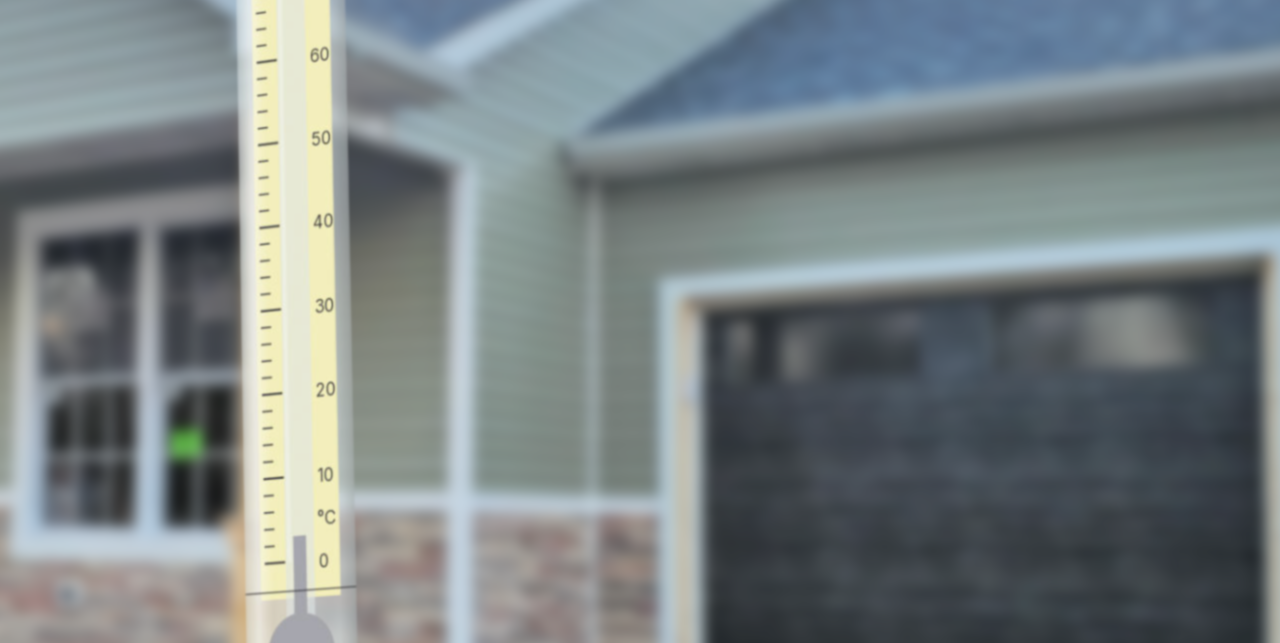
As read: 3; °C
